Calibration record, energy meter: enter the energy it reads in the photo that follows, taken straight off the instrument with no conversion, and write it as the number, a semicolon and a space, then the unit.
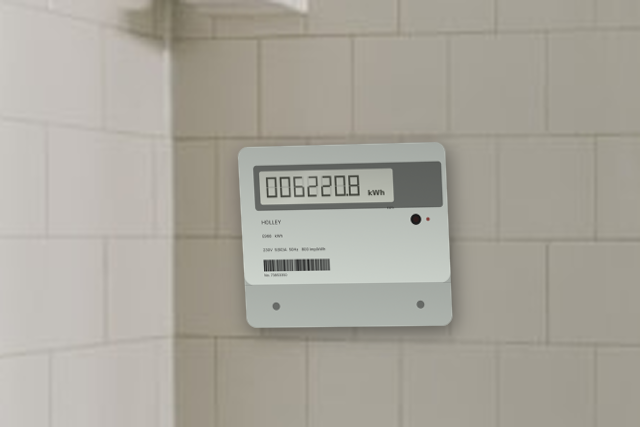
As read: 6220.8; kWh
